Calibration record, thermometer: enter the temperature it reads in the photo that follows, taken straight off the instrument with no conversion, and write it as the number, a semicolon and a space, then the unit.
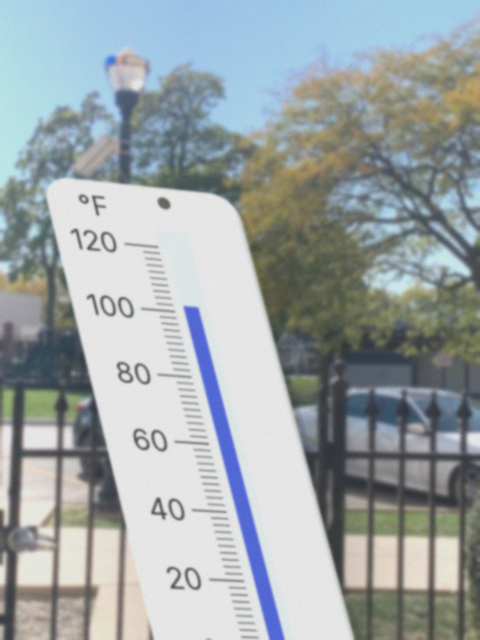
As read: 102; °F
